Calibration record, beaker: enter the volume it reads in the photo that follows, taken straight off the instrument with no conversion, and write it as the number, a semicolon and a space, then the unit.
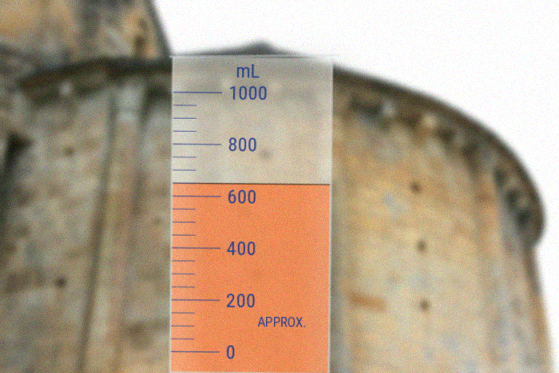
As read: 650; mL
